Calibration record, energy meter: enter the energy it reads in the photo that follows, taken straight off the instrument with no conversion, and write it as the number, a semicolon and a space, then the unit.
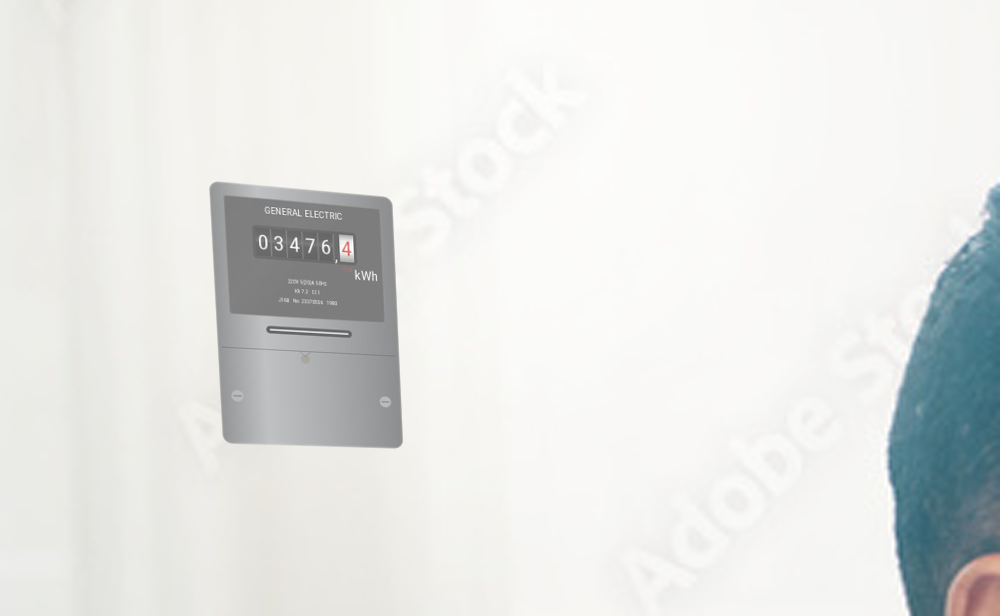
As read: 3476.4; kWh
